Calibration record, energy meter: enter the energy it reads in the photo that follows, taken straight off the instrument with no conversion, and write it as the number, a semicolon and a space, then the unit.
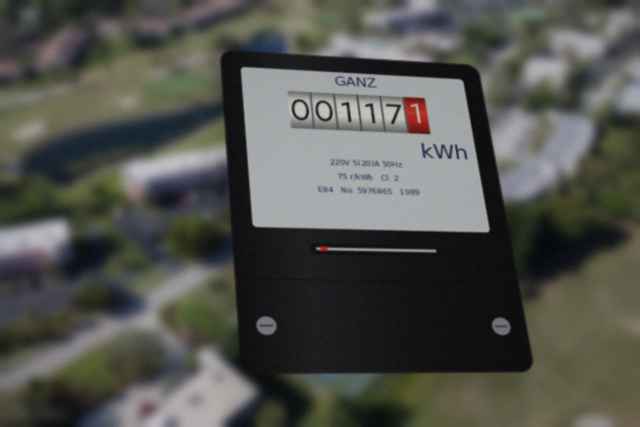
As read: 117.1; kWh
